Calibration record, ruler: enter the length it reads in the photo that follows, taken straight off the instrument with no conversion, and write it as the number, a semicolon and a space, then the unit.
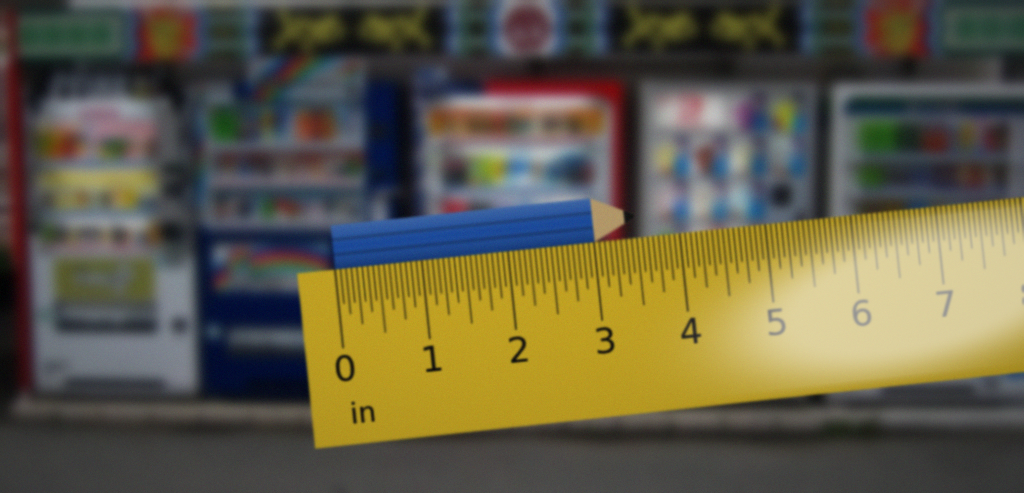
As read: 3.5; in
